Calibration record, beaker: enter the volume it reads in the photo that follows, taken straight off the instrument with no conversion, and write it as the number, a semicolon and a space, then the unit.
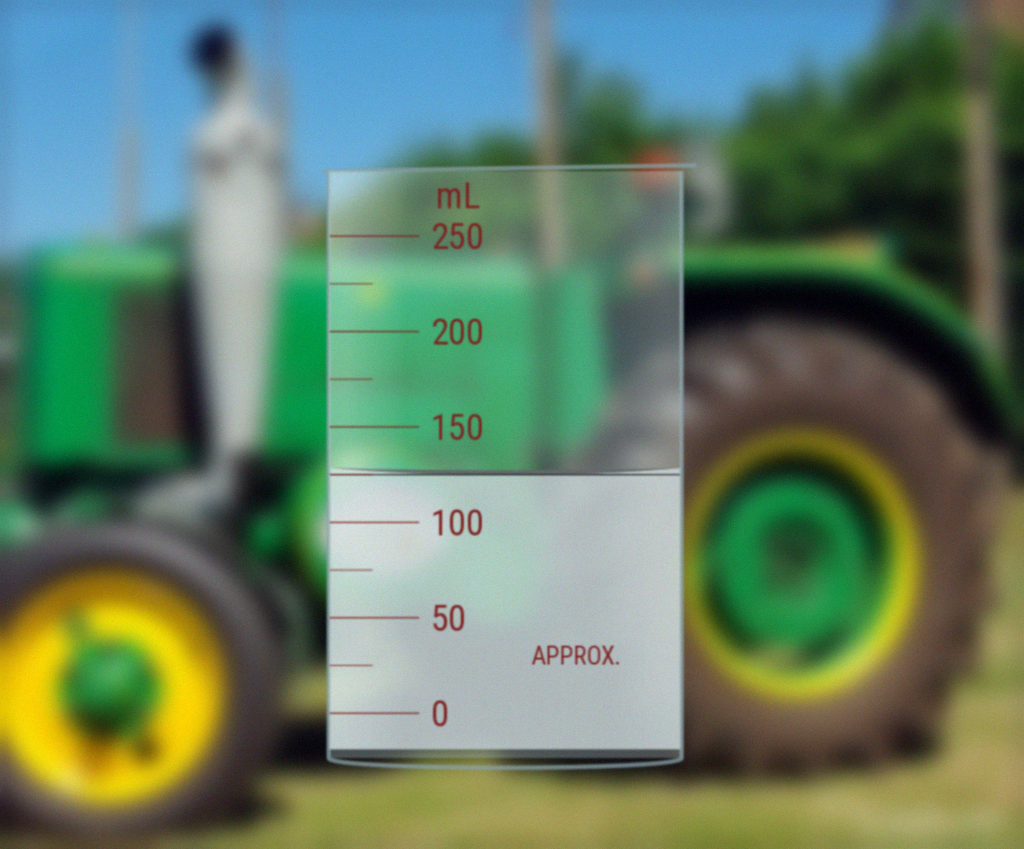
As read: 125; mL
